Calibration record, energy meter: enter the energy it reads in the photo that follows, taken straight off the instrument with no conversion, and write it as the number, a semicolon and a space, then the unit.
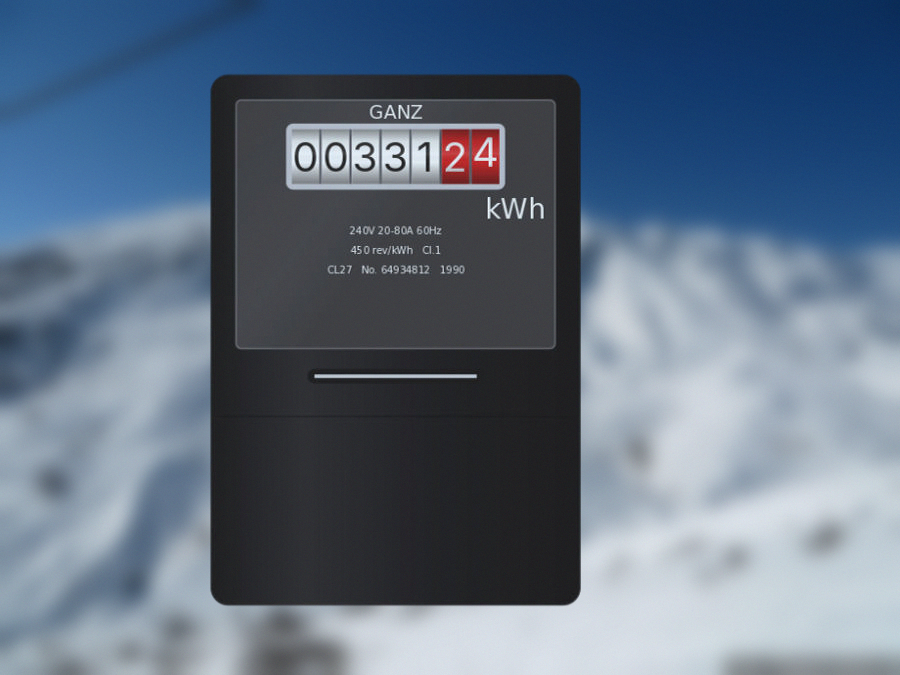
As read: 331.24; kWh
